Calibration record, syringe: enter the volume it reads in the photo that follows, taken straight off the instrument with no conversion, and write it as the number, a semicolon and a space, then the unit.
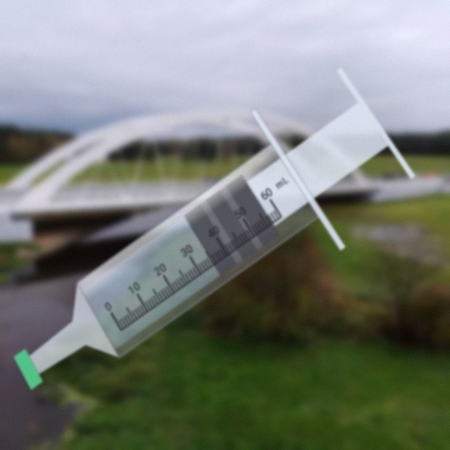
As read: 35; mL
